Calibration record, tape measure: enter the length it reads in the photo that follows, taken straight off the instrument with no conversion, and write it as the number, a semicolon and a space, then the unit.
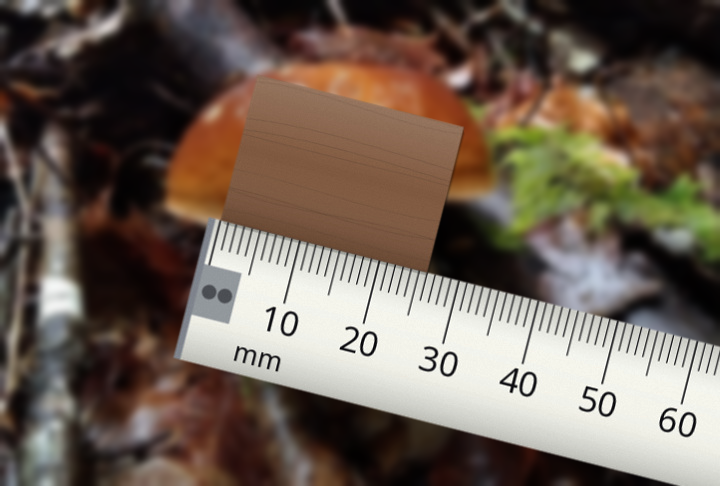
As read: 26; mm
